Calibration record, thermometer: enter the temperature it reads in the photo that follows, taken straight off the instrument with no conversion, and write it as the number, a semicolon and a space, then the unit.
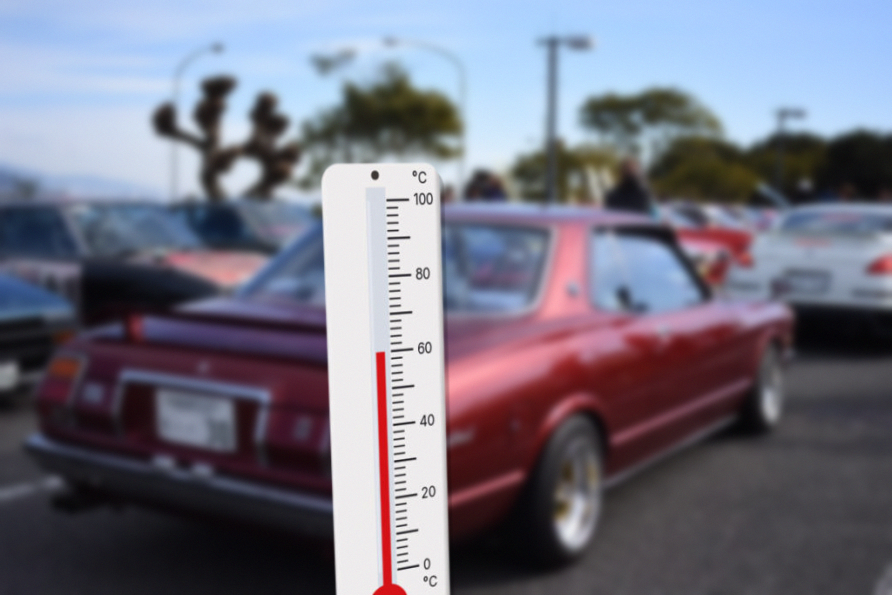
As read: 60; °C
